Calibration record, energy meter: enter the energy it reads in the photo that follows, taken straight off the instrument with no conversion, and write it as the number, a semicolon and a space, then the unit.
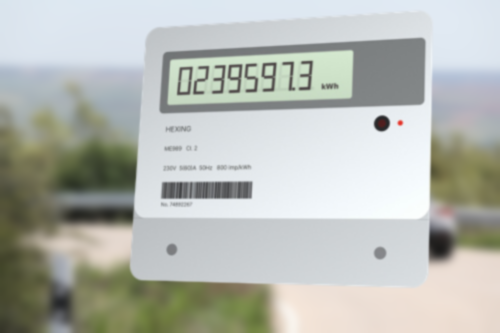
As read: 239597.3; kWh
